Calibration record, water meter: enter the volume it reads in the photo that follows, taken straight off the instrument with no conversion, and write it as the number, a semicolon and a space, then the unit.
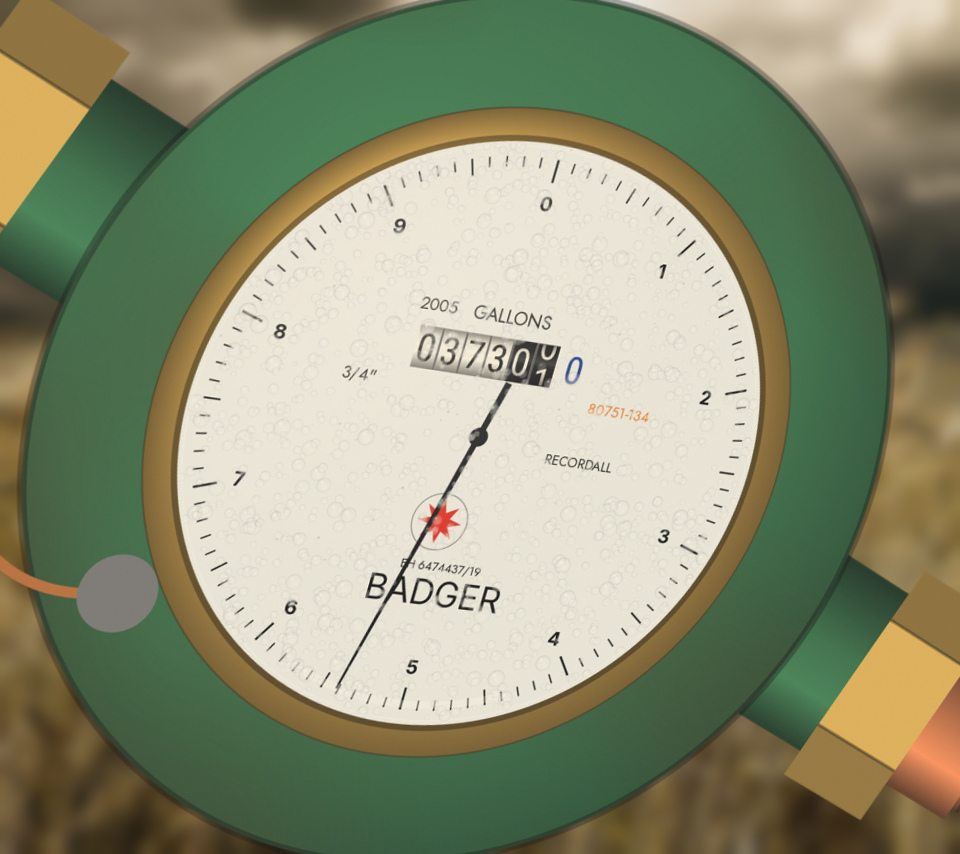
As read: 373005.4; gal
